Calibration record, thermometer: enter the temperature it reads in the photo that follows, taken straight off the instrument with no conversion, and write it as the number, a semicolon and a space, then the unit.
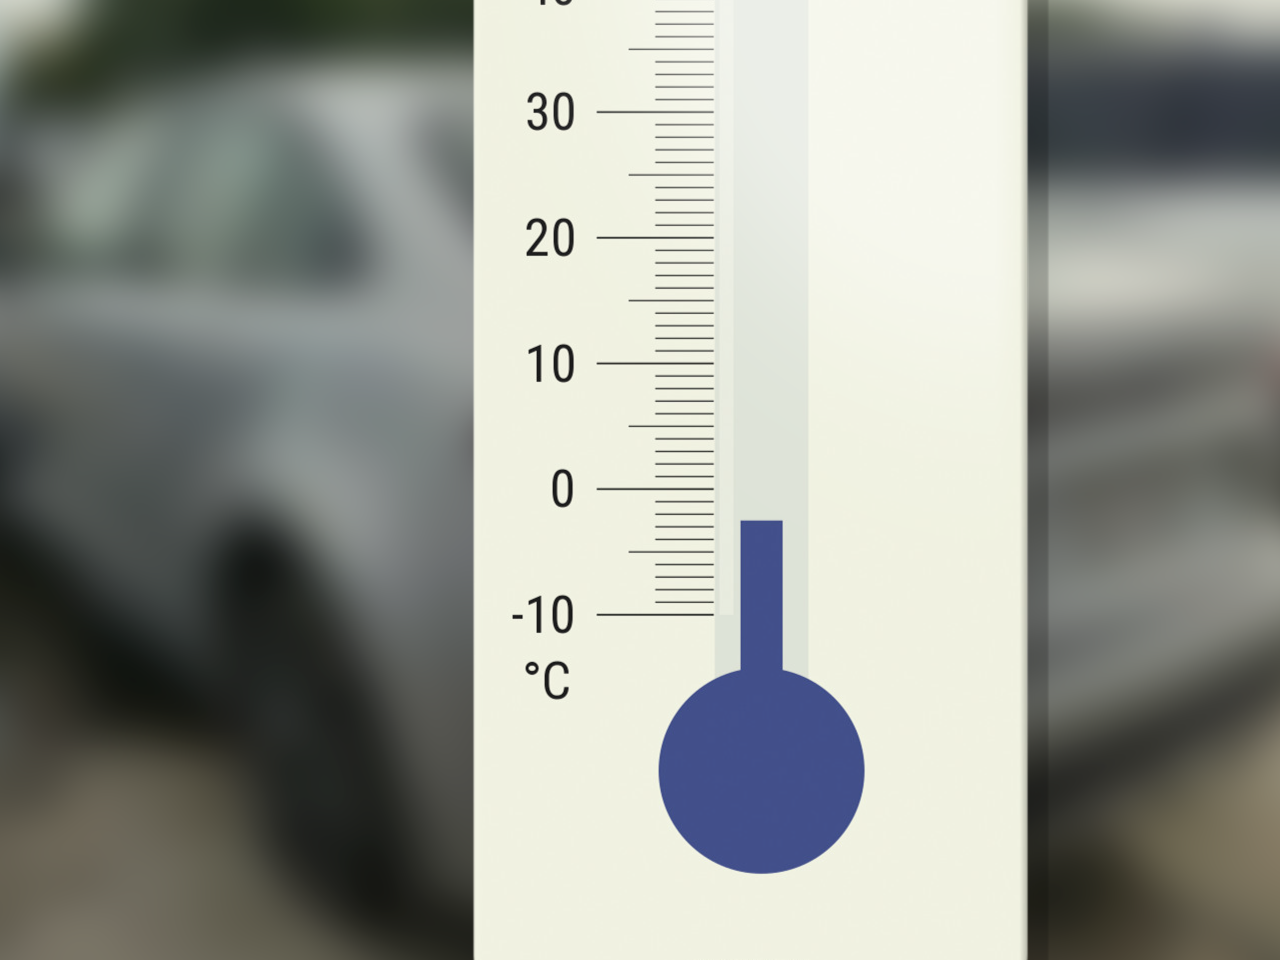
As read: -2.5; °C
